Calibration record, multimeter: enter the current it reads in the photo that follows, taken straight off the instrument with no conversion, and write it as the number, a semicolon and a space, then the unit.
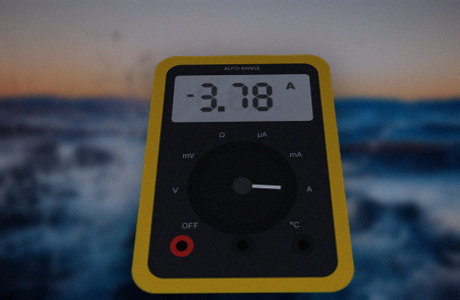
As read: -3.78; A
